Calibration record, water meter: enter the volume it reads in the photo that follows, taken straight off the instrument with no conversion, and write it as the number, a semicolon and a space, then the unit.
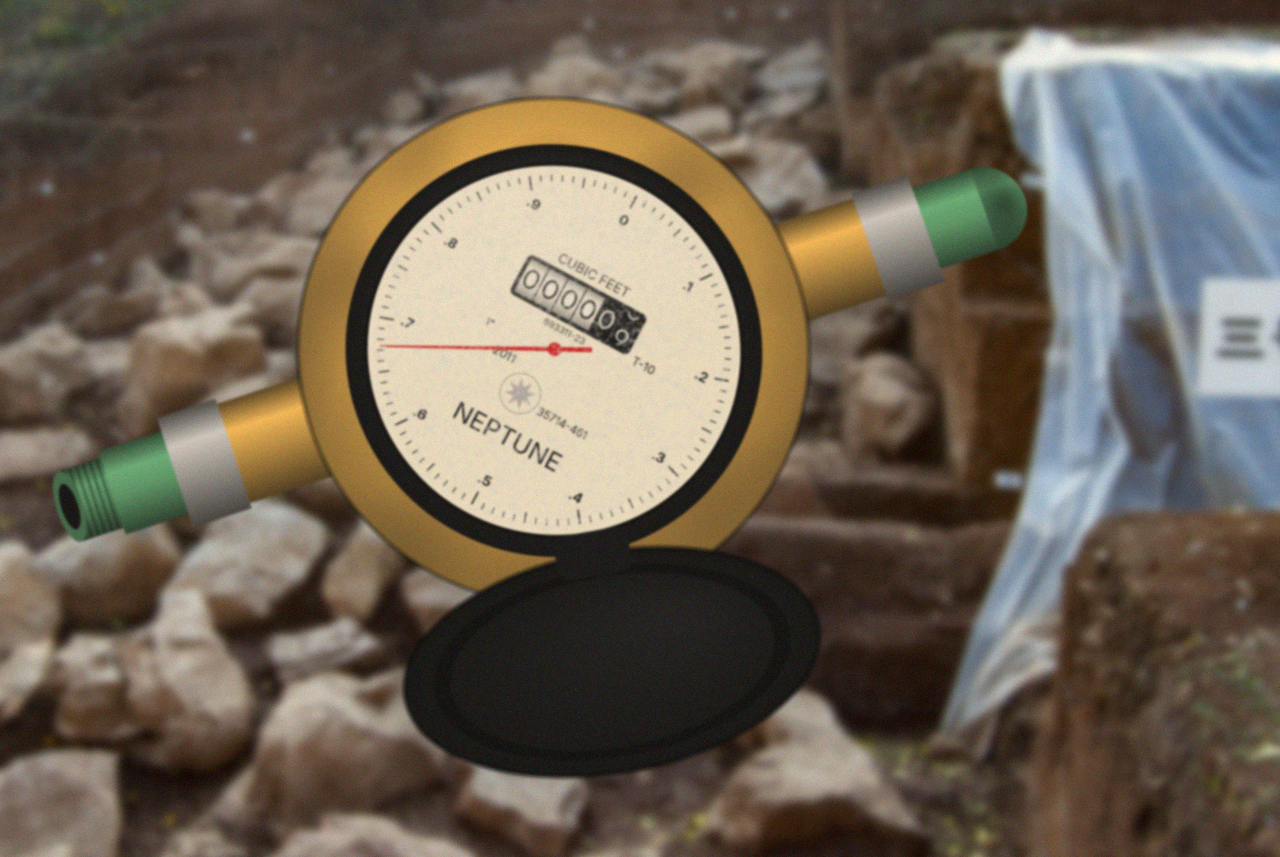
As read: 8.67; ft³
